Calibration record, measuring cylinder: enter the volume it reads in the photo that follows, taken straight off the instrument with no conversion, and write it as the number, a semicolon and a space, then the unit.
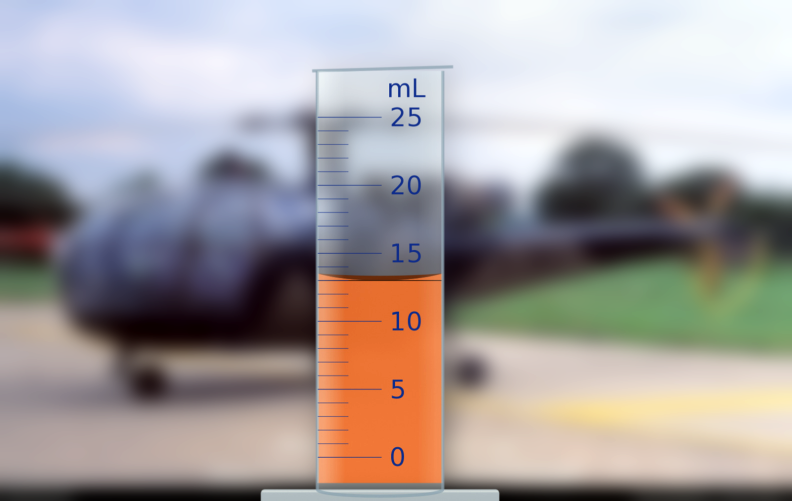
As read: 13; mL
